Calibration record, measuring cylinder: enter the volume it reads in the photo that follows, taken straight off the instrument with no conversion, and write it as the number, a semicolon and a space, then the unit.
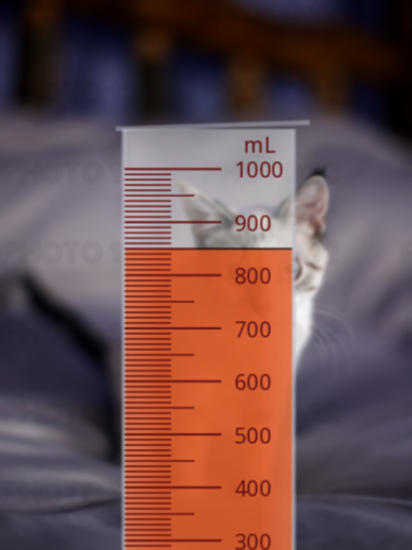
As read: 850; mL
